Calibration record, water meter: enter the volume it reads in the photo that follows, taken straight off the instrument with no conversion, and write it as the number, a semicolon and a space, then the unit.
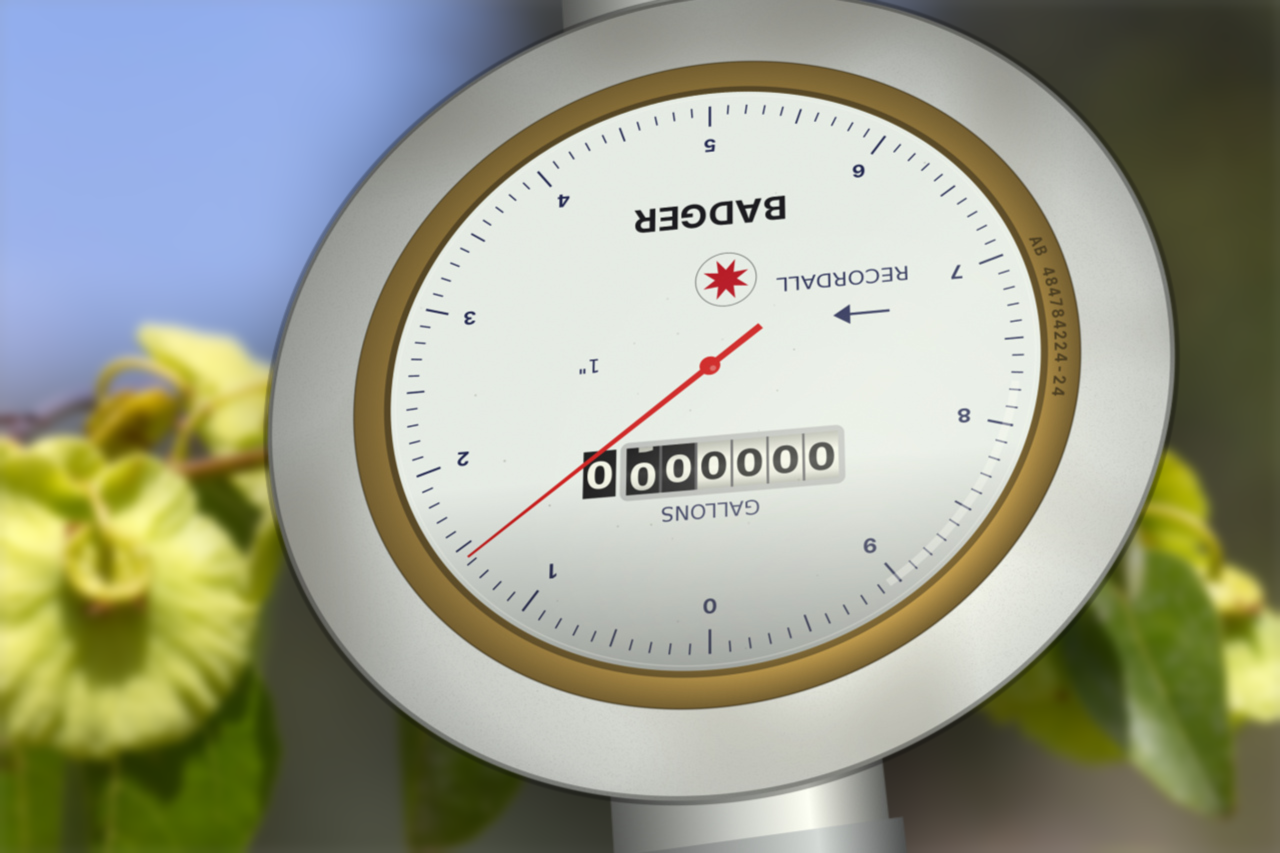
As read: 1.4; gal
